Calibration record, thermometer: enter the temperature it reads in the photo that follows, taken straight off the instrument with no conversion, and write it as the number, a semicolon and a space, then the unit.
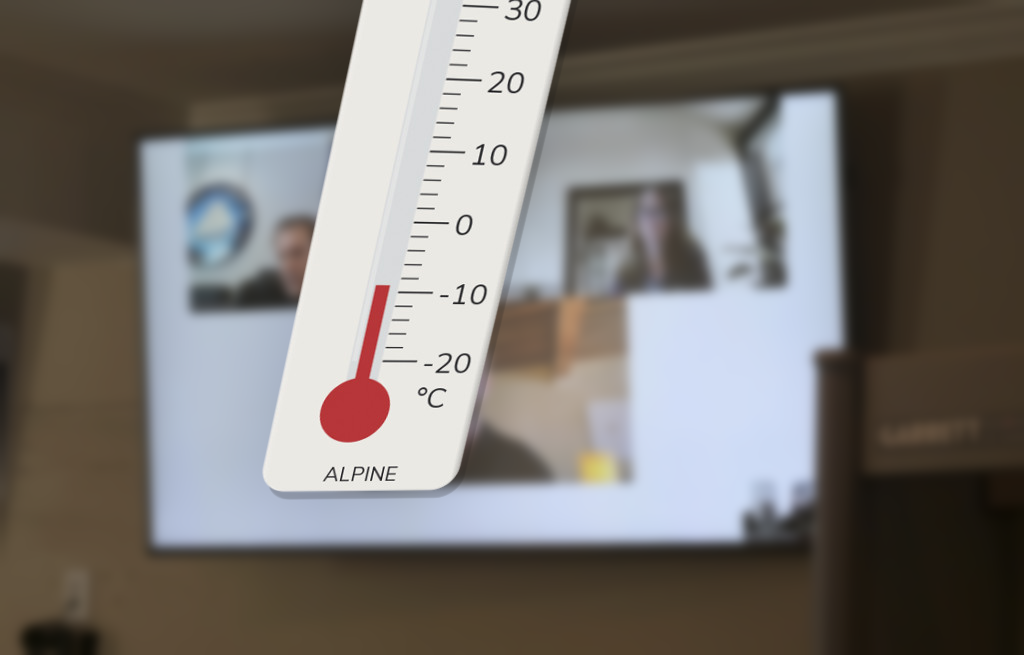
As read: -9; °C
